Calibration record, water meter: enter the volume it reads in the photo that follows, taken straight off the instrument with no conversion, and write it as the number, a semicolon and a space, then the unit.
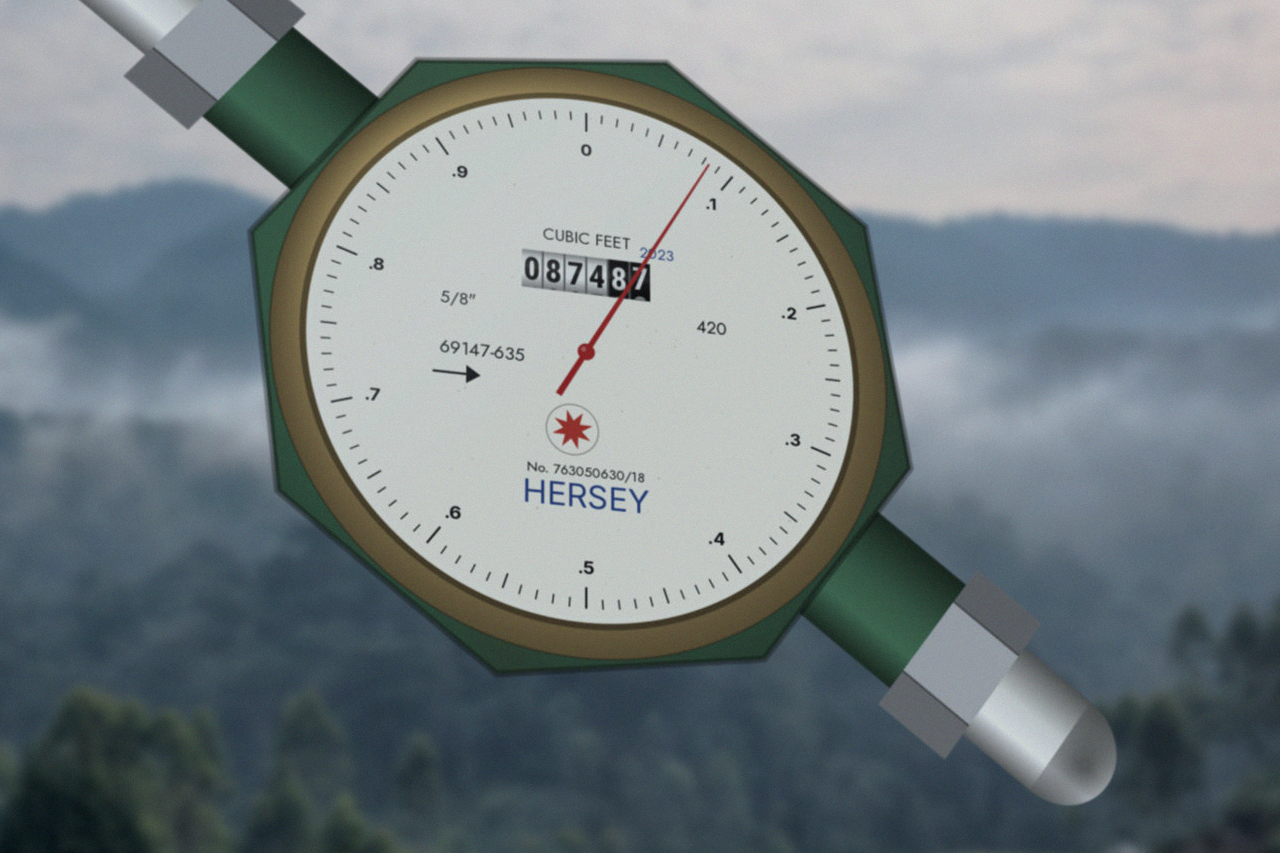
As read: 87487.08; ft³
